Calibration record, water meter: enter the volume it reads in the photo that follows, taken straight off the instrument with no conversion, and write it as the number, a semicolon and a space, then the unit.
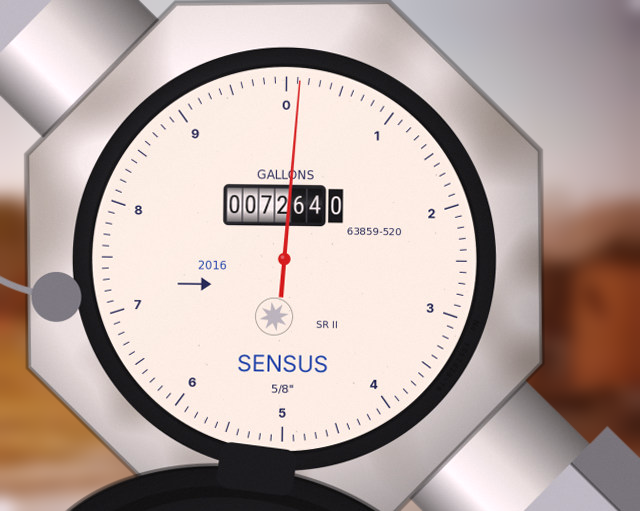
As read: 72640.1; gal
